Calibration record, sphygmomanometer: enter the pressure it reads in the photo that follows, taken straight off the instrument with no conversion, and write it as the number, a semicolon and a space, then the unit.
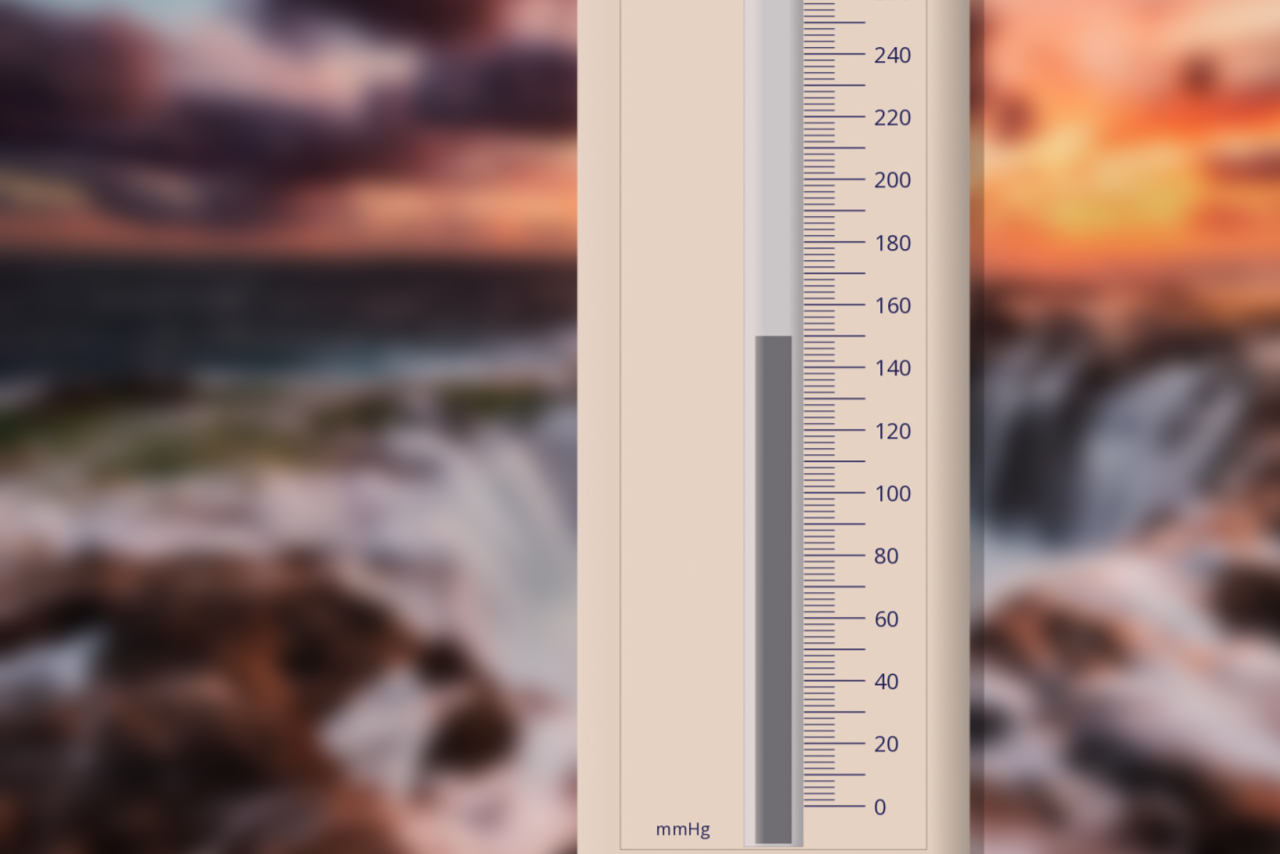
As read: 150; mmHg
